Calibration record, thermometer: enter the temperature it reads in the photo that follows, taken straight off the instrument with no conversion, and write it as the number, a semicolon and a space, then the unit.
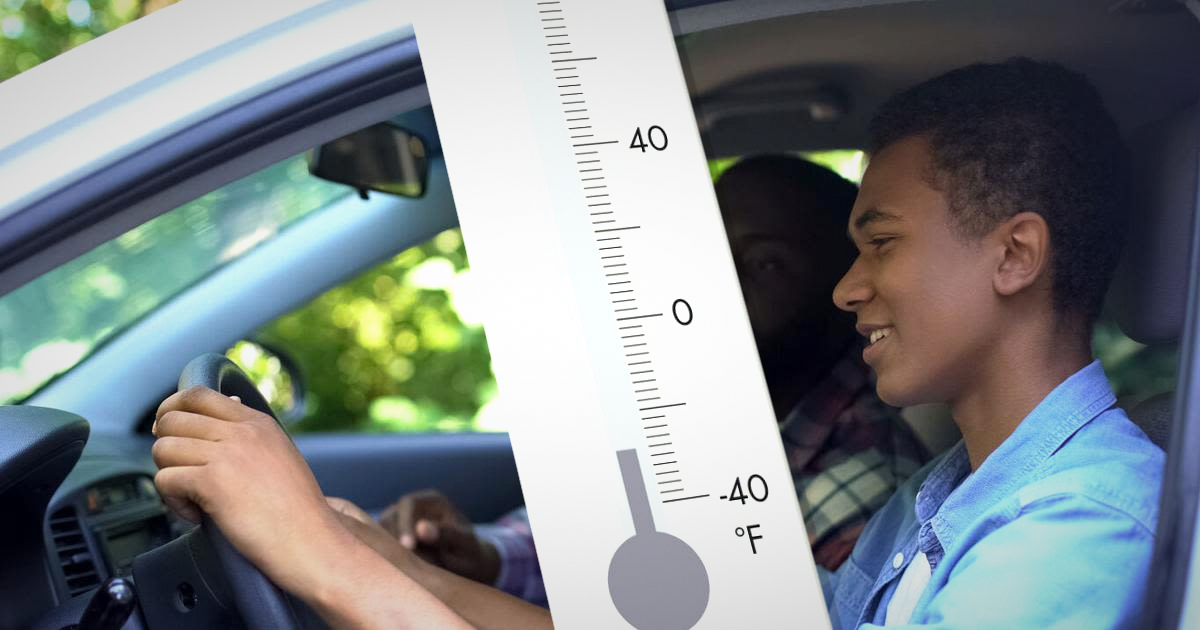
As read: -28; °F
